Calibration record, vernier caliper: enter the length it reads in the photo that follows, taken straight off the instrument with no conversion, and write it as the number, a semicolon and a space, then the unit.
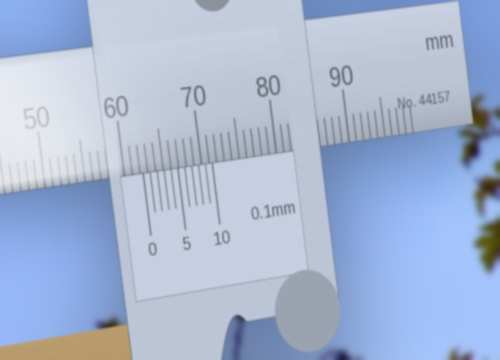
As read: 62.4; mm
